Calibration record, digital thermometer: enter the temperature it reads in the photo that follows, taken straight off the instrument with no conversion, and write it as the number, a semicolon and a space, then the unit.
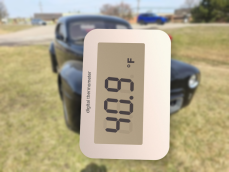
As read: 40.9; °F
